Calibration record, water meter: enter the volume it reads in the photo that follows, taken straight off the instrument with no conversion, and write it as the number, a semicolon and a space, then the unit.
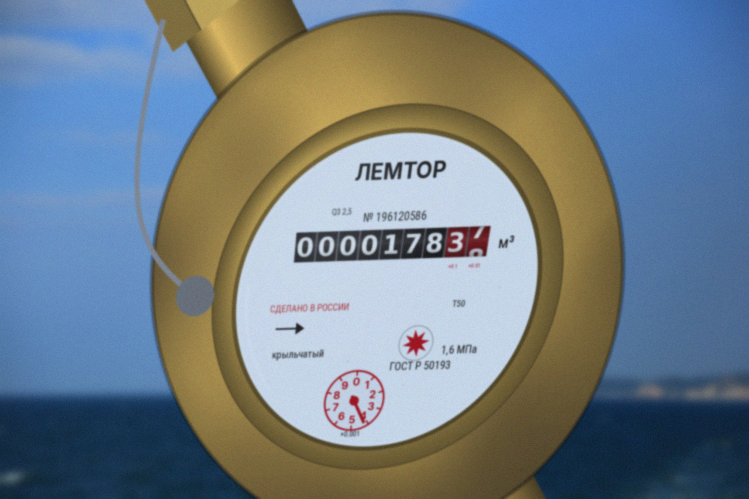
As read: 178.374; m³
